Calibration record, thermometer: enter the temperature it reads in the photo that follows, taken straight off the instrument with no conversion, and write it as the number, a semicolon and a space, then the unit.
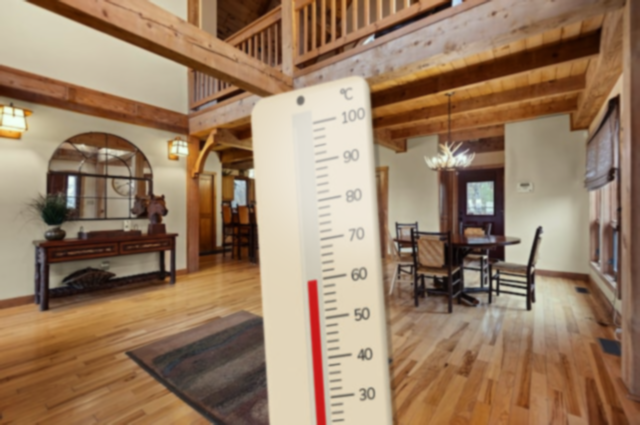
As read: 60; °C
